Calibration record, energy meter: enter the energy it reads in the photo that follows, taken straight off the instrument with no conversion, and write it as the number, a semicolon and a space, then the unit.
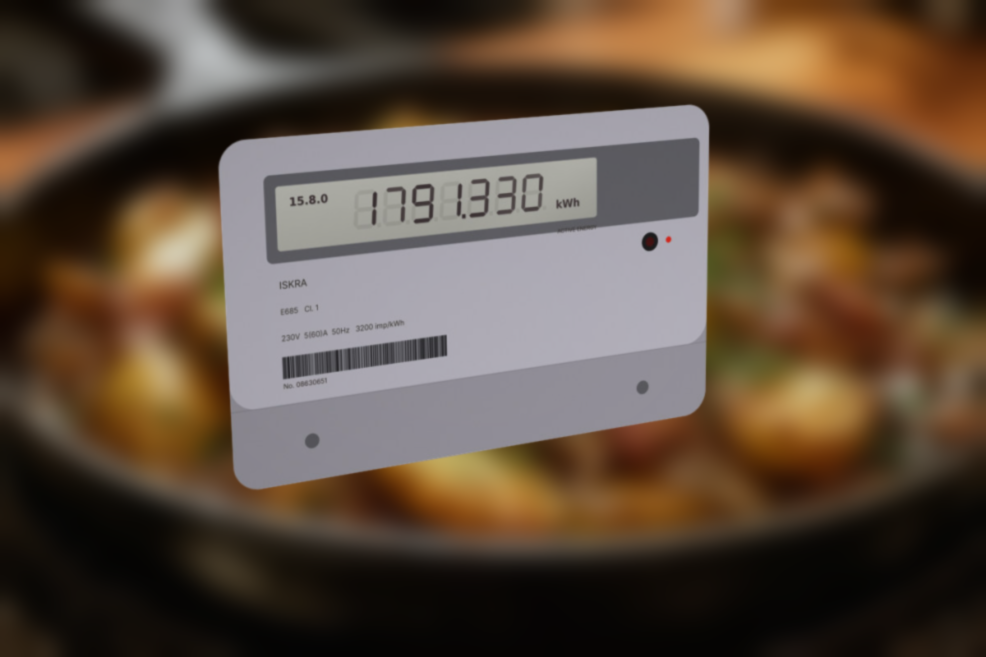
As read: 1791.330; kWh
